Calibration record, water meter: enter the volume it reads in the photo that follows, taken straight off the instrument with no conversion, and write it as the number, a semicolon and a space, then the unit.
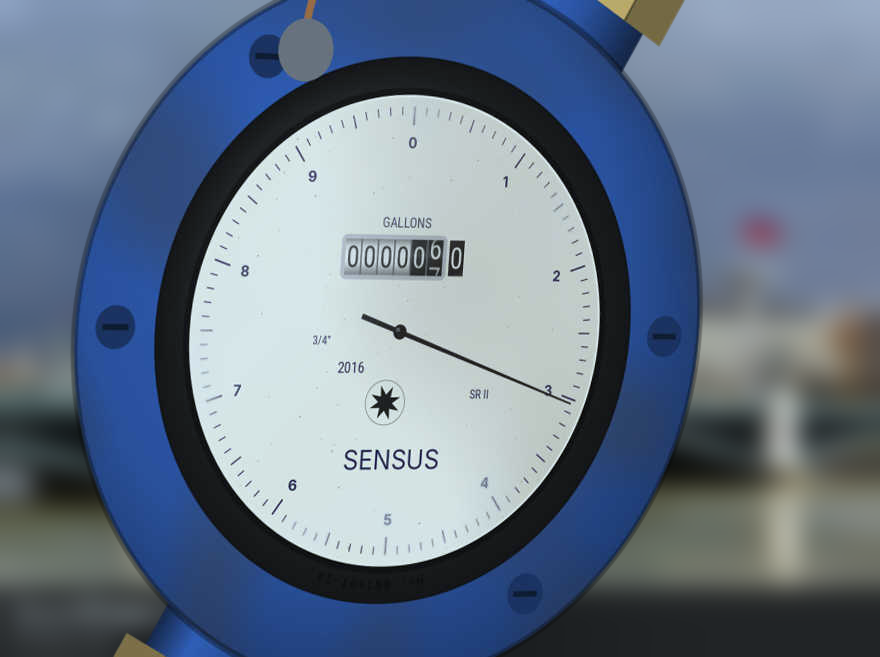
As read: 63.0; gal
